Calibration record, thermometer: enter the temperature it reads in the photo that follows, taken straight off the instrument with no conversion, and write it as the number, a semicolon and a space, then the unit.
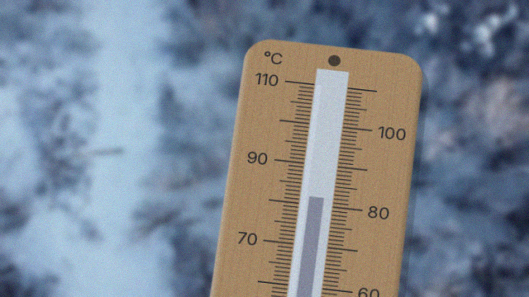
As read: 82; °C
